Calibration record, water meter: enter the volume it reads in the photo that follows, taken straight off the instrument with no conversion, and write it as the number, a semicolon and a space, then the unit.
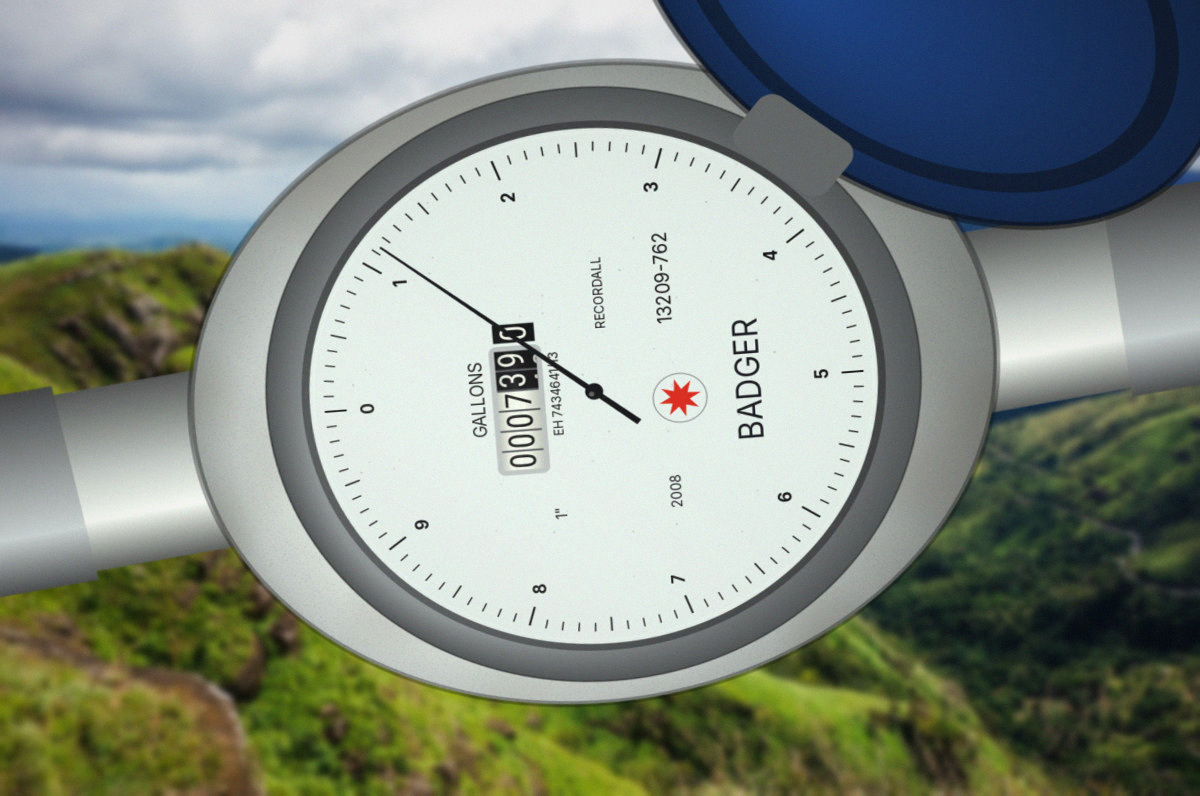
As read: 7391.1; gal
